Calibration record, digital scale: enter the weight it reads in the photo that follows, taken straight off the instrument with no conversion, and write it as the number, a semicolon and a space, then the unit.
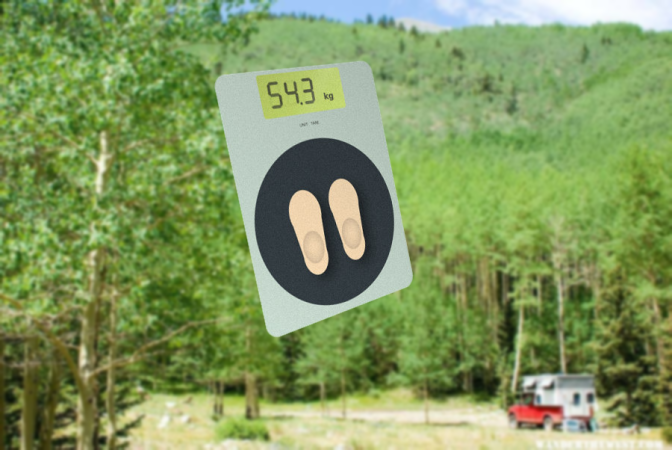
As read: 54.3; kg
